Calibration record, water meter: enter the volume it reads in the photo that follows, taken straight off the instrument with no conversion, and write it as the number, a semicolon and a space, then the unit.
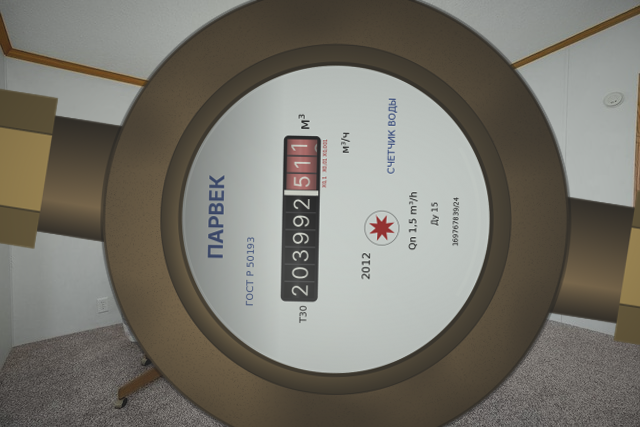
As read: 203992.511; m³
